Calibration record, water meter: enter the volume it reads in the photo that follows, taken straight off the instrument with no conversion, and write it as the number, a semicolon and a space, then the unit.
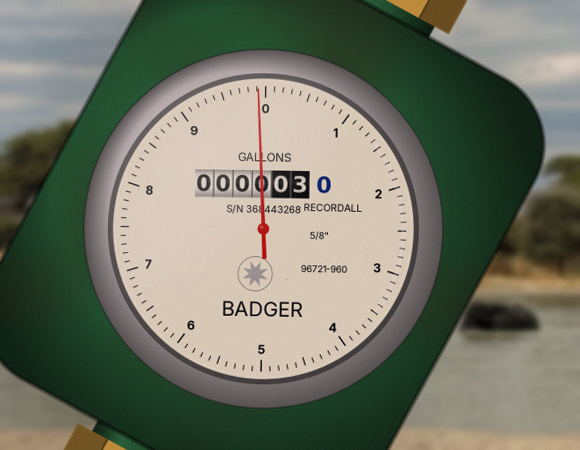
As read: 29.9; gal
